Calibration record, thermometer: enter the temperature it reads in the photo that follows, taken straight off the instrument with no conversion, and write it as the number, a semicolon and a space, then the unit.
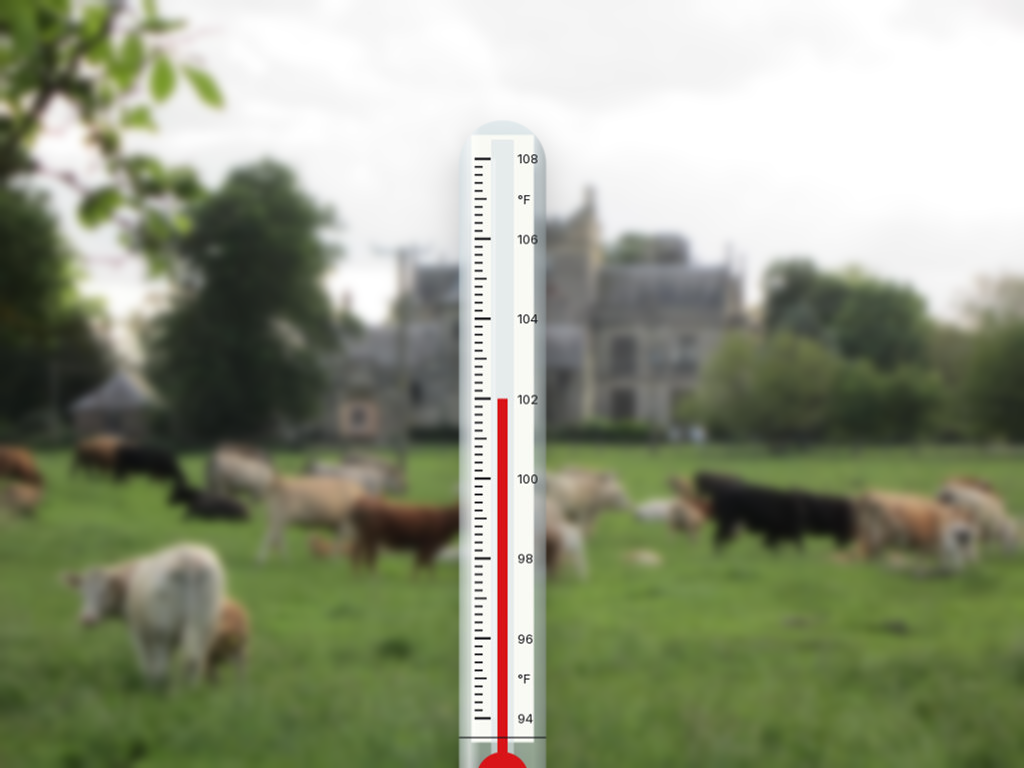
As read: 102; °F
